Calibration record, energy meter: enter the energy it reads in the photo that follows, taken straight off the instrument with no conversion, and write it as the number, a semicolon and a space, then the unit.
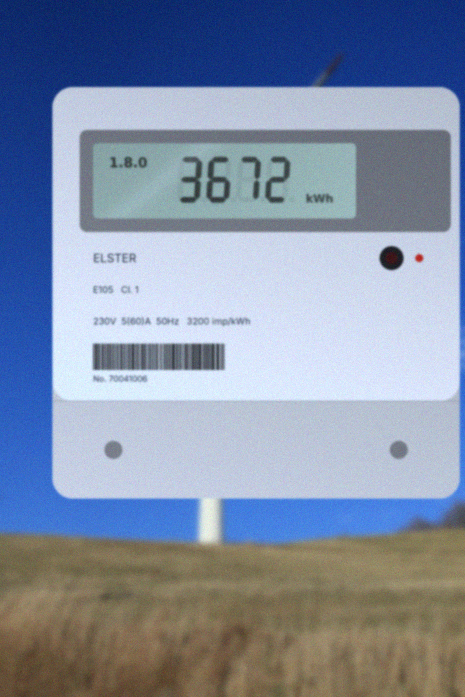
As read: 3672; kWh
